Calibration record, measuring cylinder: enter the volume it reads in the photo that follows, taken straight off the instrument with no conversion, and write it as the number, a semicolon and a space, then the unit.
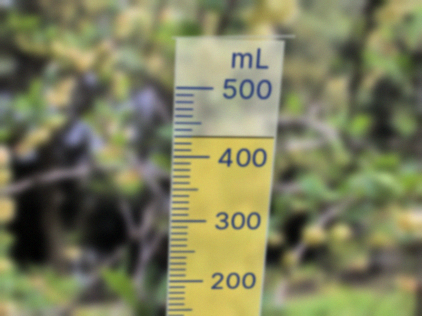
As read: 430; mL
